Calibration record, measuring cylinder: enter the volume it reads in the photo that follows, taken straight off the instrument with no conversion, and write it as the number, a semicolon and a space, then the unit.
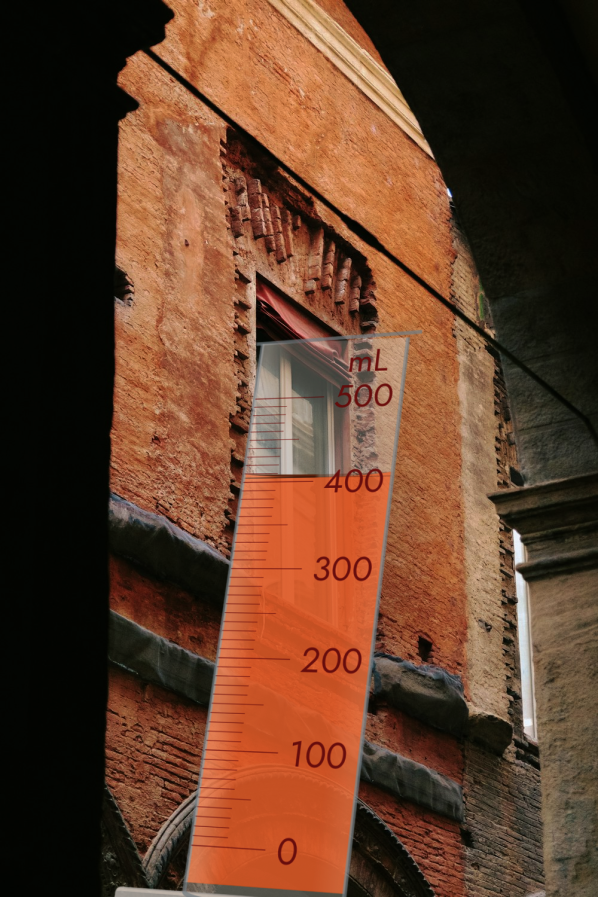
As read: 405; mL
